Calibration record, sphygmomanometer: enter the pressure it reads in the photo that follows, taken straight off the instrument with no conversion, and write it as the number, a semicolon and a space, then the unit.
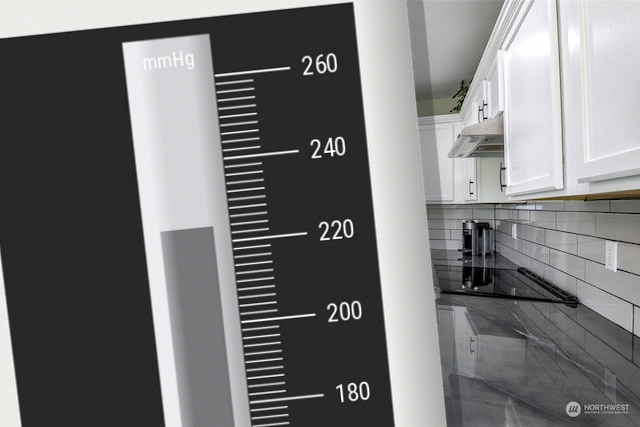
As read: 224; mmHg
